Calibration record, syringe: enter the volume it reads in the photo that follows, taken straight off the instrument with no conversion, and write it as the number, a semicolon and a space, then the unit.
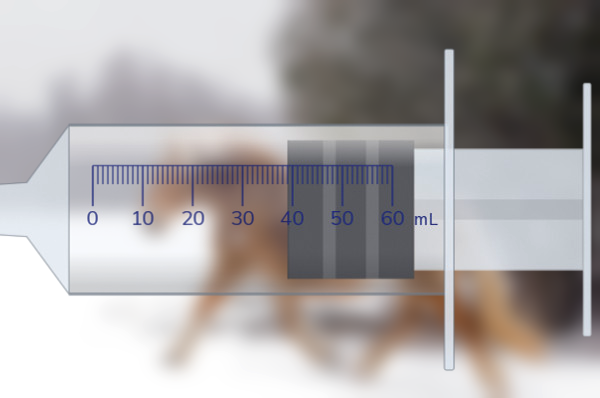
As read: 39; mL
